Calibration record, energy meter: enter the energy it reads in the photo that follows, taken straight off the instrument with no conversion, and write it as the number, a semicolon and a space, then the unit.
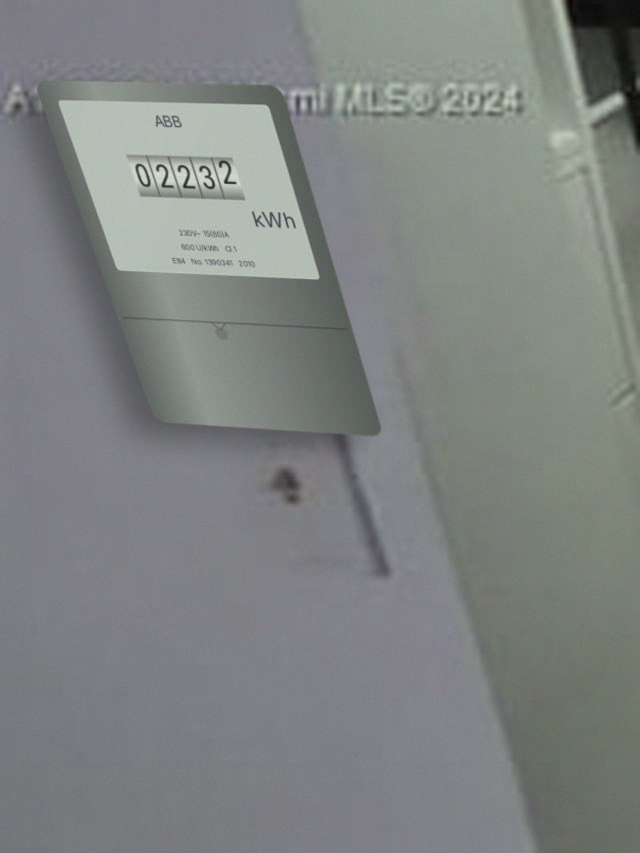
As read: 2232; kWh
